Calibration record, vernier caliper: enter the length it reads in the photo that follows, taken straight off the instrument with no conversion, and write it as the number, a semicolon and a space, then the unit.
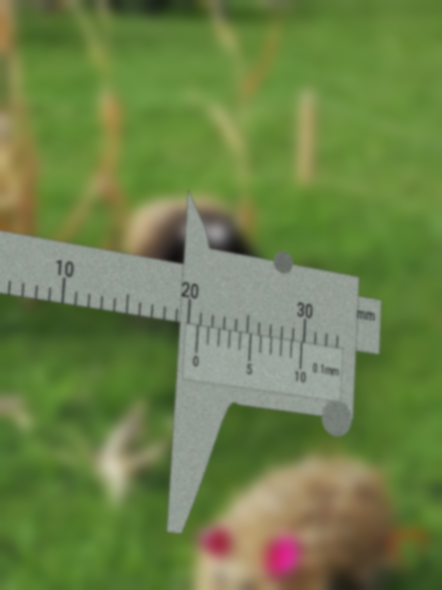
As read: 20.8; mm
